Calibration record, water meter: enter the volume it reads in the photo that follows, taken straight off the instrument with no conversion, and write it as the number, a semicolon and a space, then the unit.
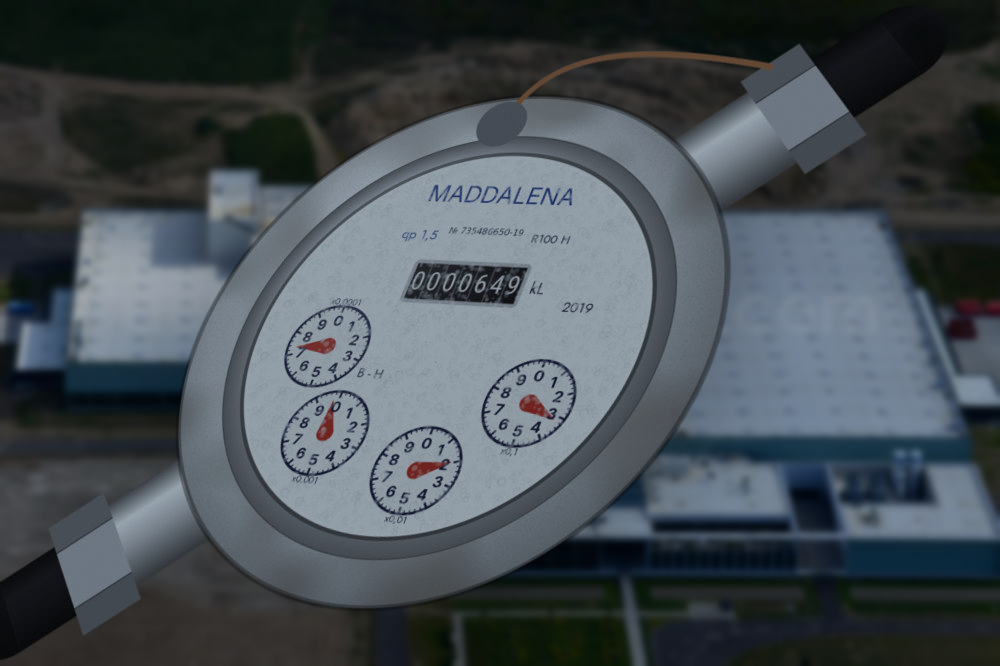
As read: 649.3197; kL
